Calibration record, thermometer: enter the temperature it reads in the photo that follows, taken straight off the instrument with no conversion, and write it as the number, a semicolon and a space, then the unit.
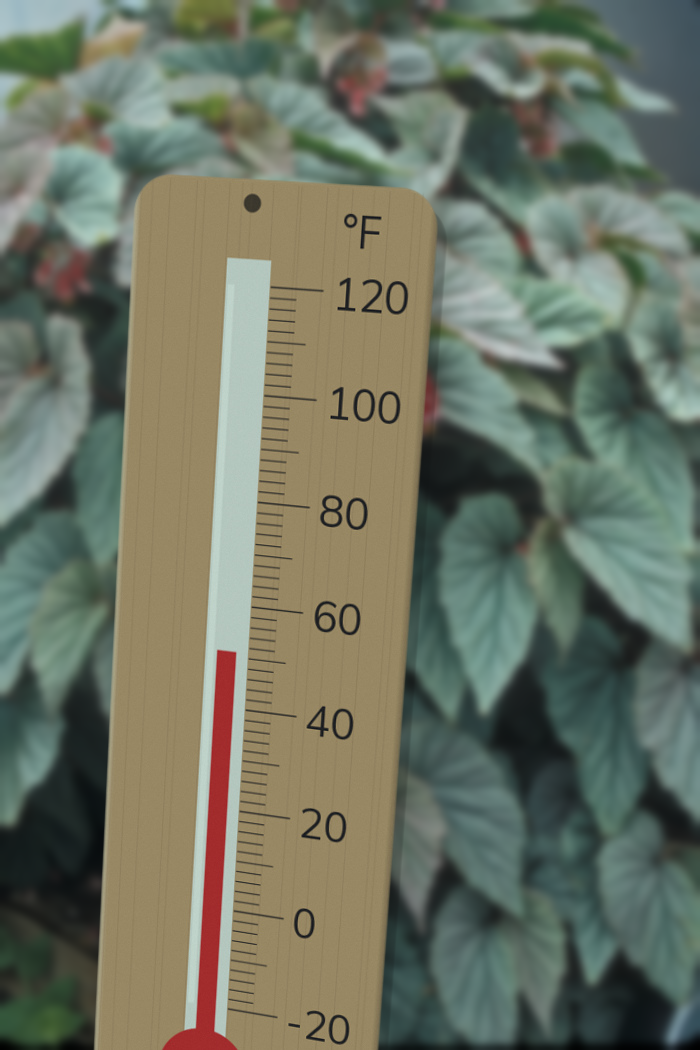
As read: 51; °F
